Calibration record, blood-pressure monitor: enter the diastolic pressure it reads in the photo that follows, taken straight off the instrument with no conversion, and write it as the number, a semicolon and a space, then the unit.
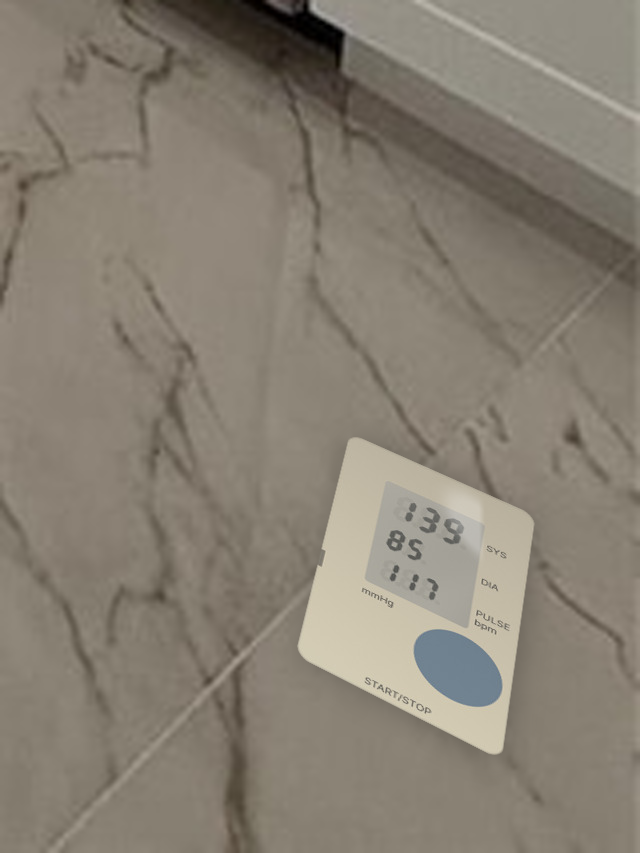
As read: 85; mmHg
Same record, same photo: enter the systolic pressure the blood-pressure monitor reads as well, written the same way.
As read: 139; mmHg
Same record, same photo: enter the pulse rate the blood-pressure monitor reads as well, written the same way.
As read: 117; bpm
